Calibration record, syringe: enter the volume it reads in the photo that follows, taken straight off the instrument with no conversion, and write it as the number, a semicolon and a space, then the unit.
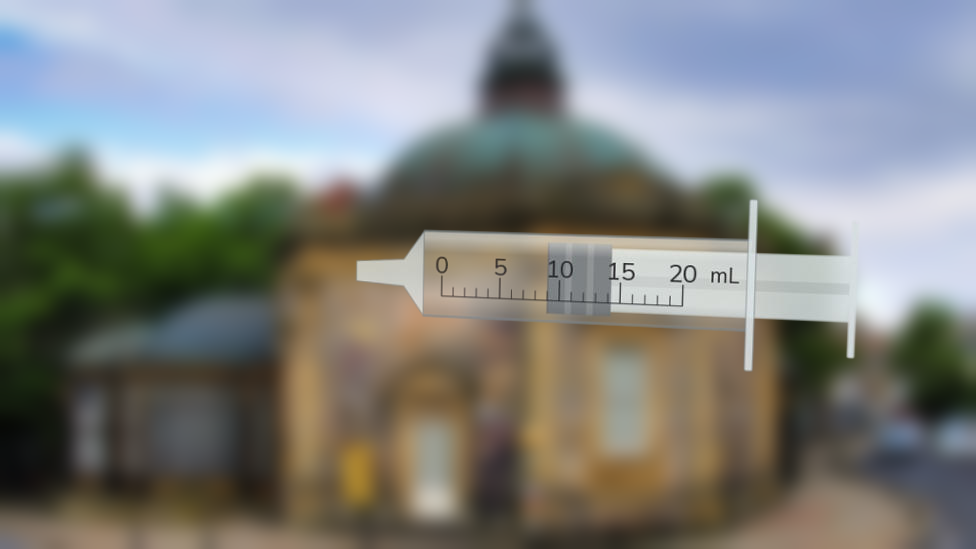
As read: 9; mL
